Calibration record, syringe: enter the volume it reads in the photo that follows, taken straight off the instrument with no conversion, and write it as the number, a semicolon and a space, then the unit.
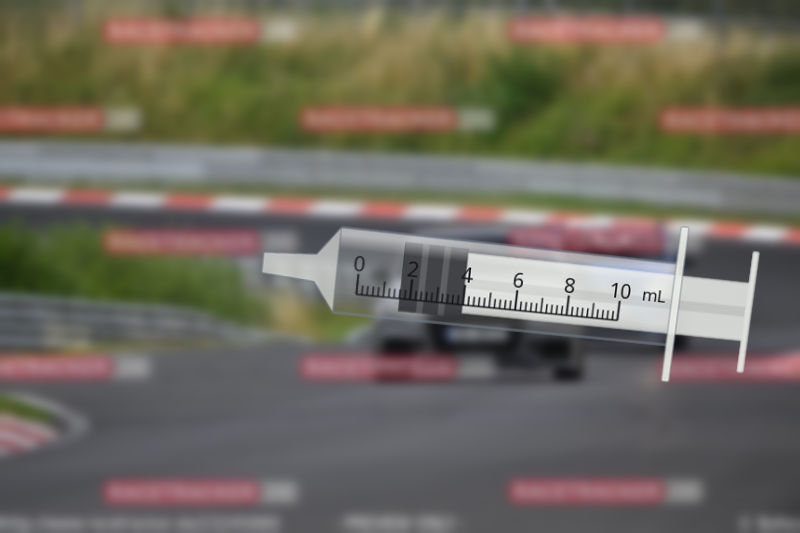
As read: 1.6; mL
